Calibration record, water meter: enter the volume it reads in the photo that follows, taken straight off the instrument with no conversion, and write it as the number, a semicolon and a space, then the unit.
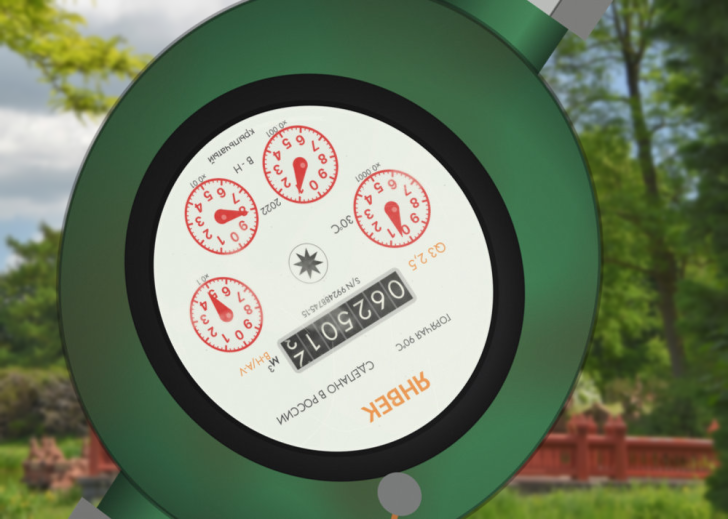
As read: 625012.4810; m³
